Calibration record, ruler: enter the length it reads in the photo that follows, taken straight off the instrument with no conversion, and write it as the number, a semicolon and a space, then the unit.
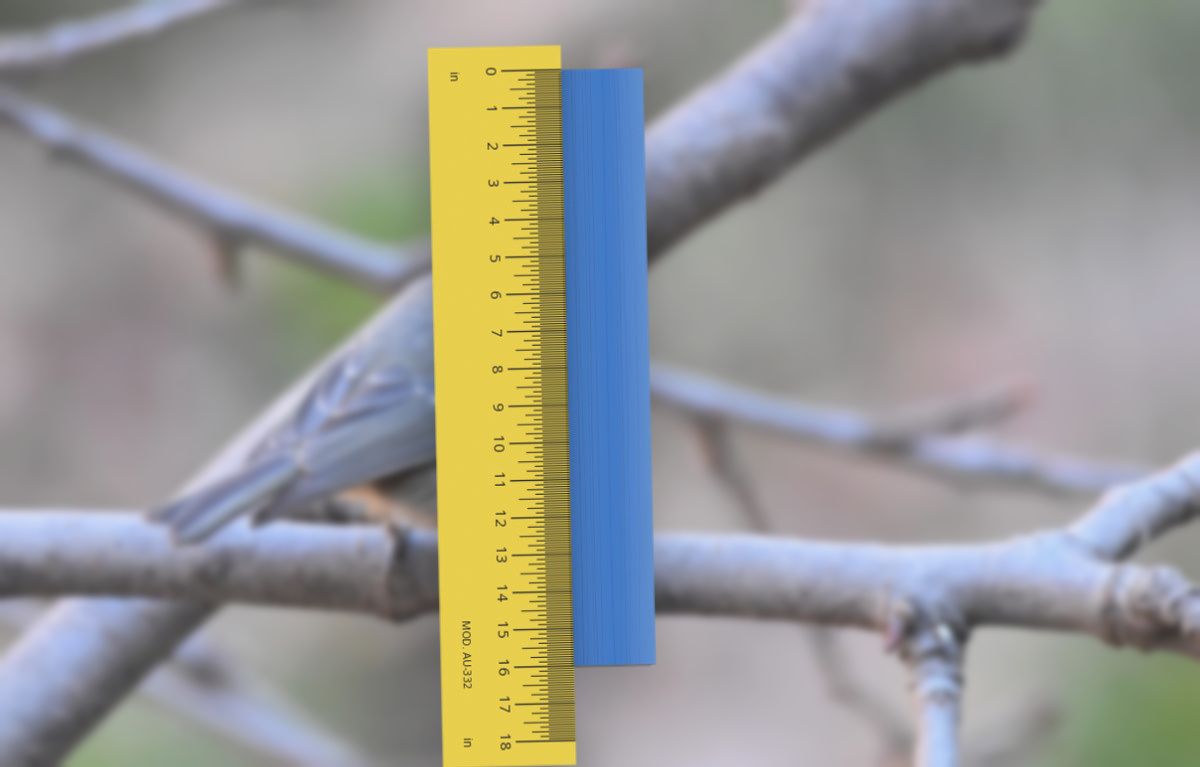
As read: 16; in
